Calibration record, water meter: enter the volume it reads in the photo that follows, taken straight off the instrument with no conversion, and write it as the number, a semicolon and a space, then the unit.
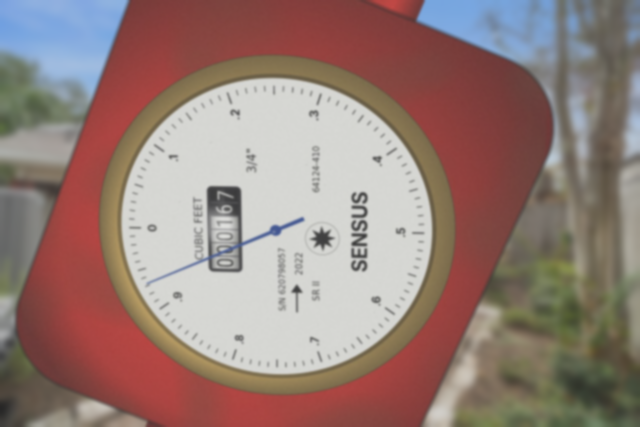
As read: 166.93; ft³
